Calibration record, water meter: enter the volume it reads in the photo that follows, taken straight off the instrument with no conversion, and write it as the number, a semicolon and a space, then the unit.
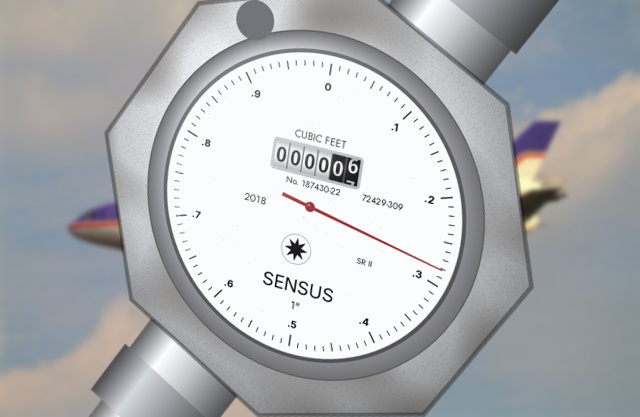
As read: 6.28; ft³
